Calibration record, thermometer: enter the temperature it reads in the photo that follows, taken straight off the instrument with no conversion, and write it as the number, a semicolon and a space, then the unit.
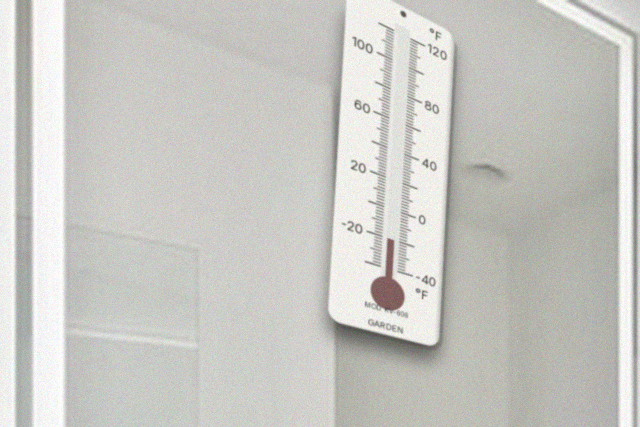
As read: -20; °F
